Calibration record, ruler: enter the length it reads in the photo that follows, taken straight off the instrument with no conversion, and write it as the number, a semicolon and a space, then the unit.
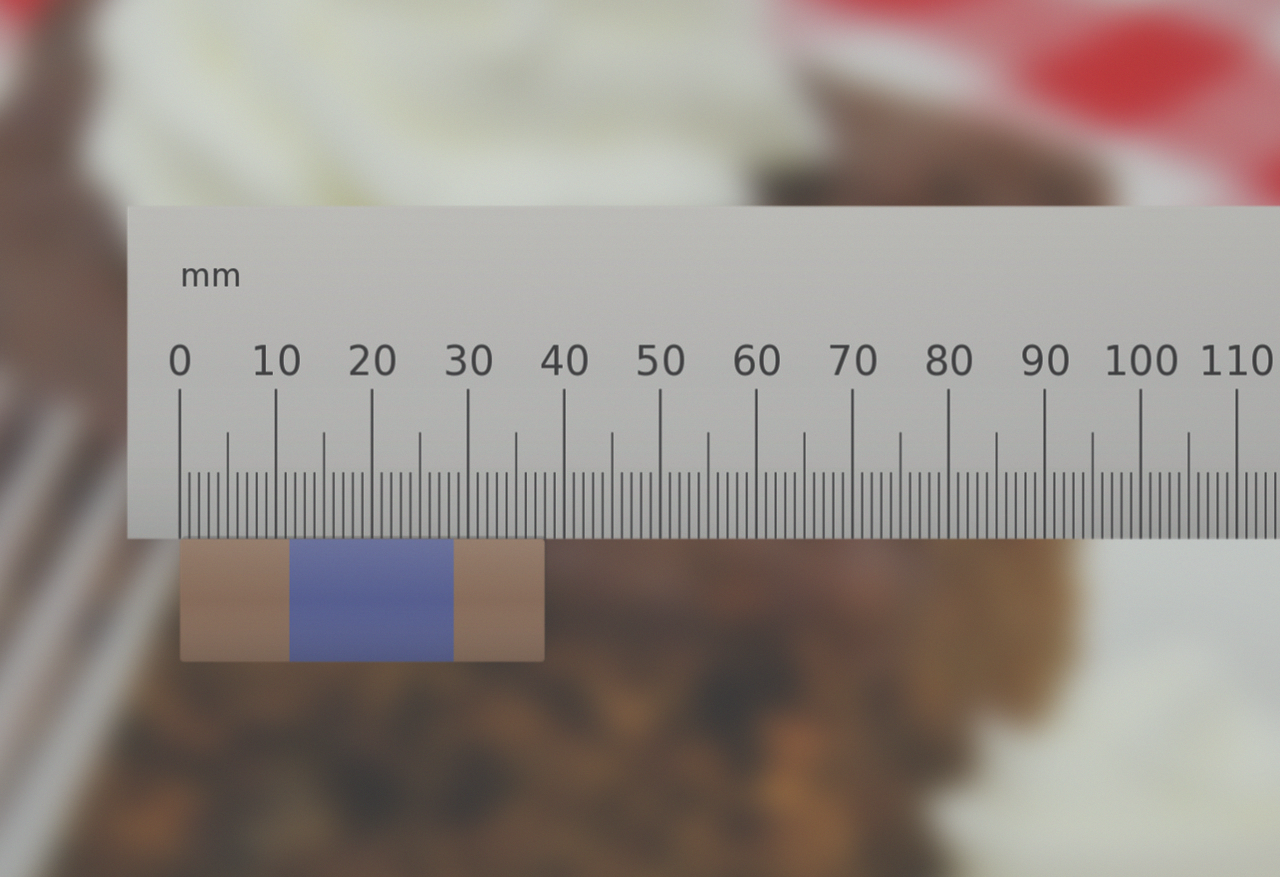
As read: 38; mm
